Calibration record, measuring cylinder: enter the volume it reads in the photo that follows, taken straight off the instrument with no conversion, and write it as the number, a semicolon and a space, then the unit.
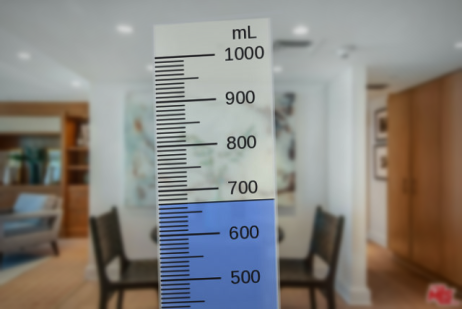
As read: 670; mL
